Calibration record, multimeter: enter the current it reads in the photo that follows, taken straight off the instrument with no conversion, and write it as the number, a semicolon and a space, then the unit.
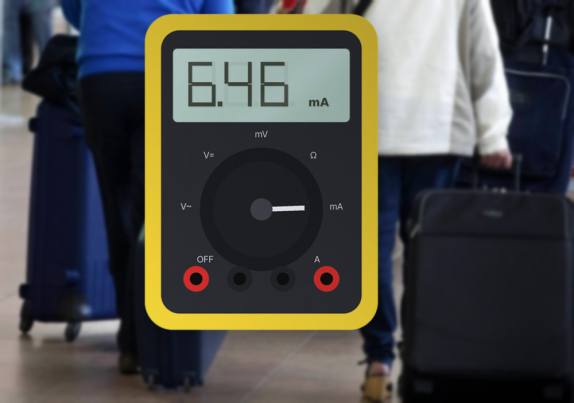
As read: 6.46; mA
